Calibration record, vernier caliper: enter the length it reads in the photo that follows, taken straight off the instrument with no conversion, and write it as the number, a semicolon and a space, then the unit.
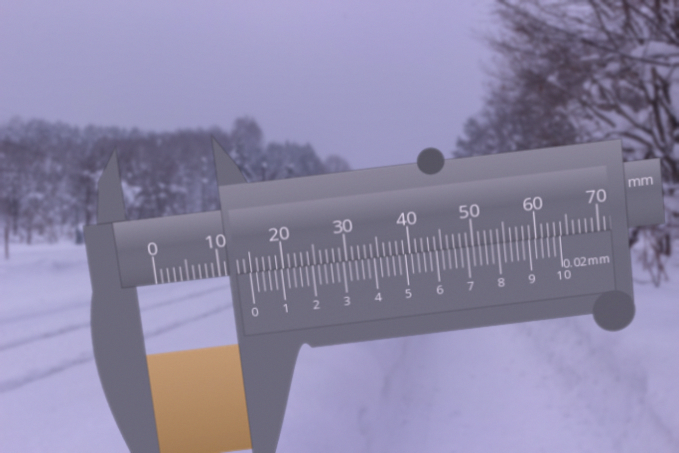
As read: 14.8; mm
